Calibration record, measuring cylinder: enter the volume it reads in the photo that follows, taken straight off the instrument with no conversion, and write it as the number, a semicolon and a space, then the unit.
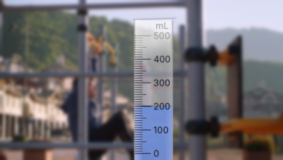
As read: 200; mL
